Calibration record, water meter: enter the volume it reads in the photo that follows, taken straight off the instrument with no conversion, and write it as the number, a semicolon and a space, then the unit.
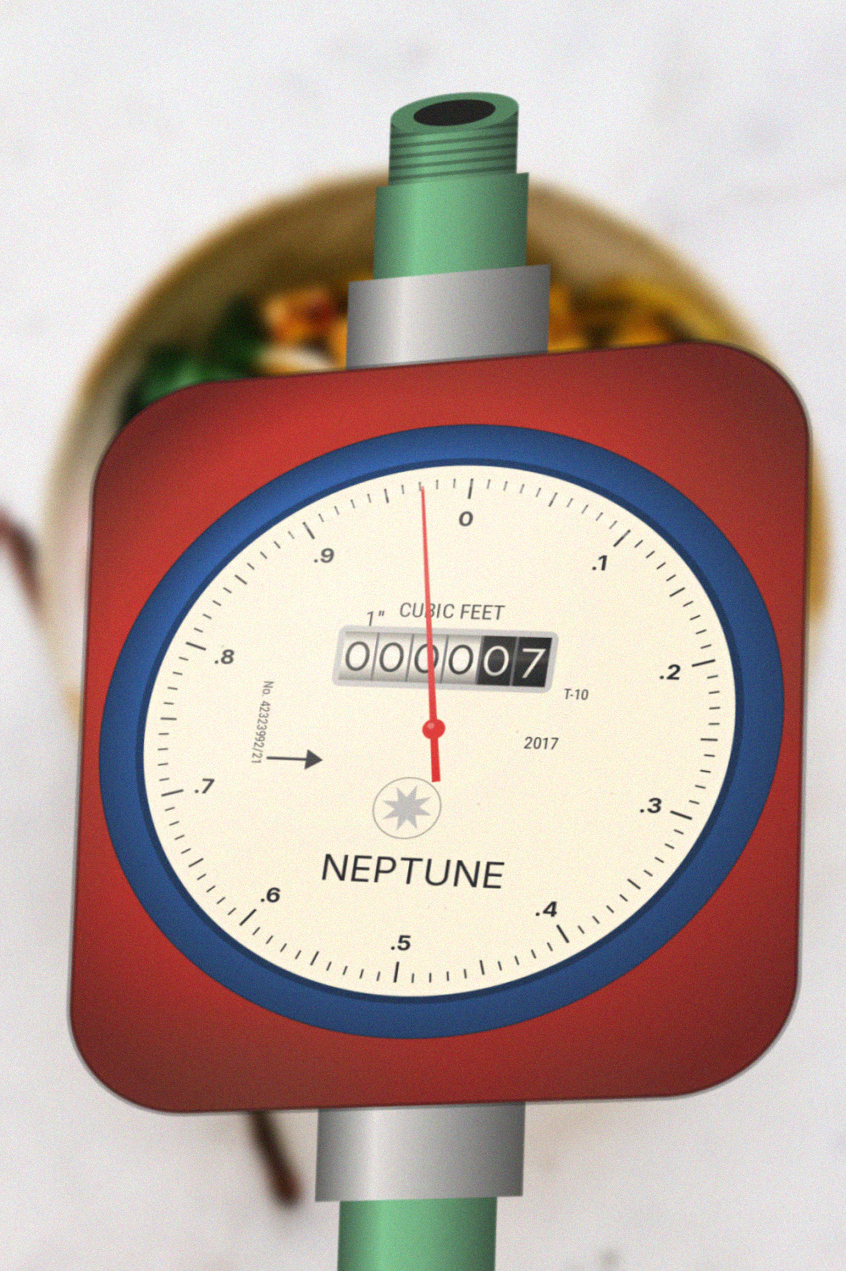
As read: 6.97; ft³
